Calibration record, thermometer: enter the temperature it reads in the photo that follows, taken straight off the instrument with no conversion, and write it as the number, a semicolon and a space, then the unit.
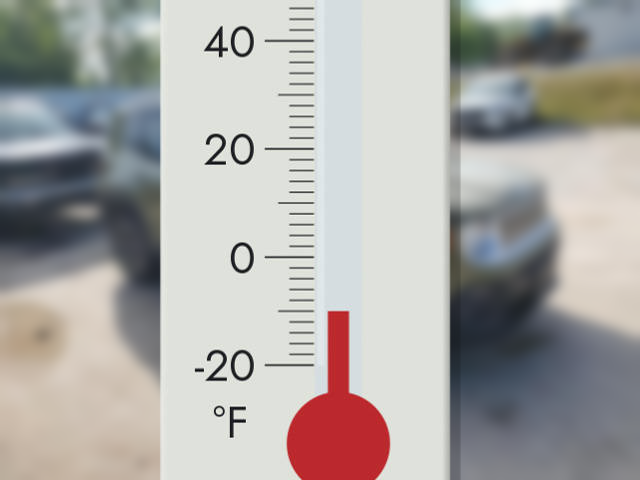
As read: -10; °F
